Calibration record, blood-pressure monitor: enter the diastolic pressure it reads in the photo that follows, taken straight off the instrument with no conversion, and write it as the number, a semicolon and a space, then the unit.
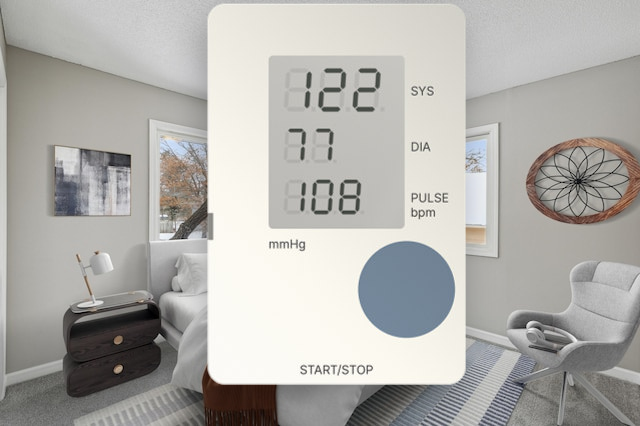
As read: 77; mmHg
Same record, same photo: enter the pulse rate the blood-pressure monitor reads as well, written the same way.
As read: 108; bpm
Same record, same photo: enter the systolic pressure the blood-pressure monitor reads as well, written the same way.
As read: 122; mmHg
